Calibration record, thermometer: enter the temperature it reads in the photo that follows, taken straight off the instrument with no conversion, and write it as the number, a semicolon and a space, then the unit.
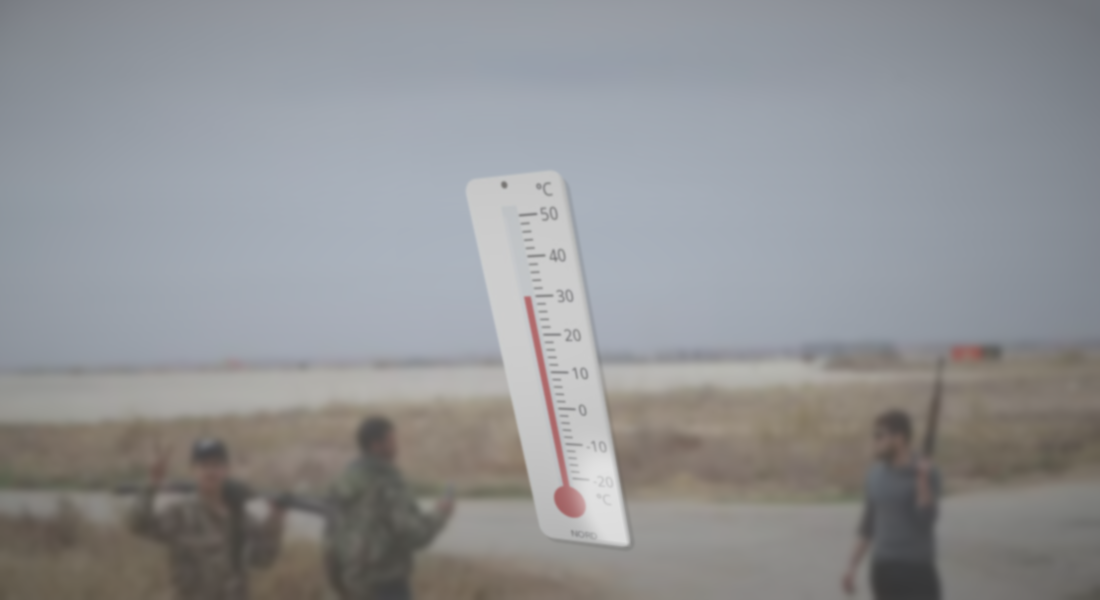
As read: 30; °C
